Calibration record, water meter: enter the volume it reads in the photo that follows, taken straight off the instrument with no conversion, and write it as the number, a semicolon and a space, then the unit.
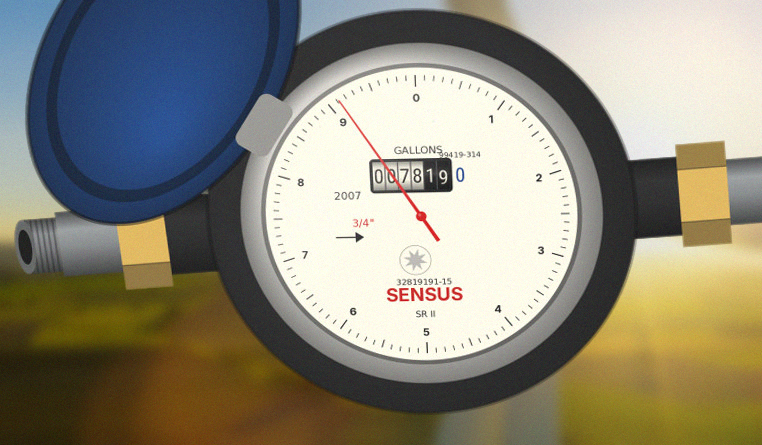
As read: 78189.1; gal
